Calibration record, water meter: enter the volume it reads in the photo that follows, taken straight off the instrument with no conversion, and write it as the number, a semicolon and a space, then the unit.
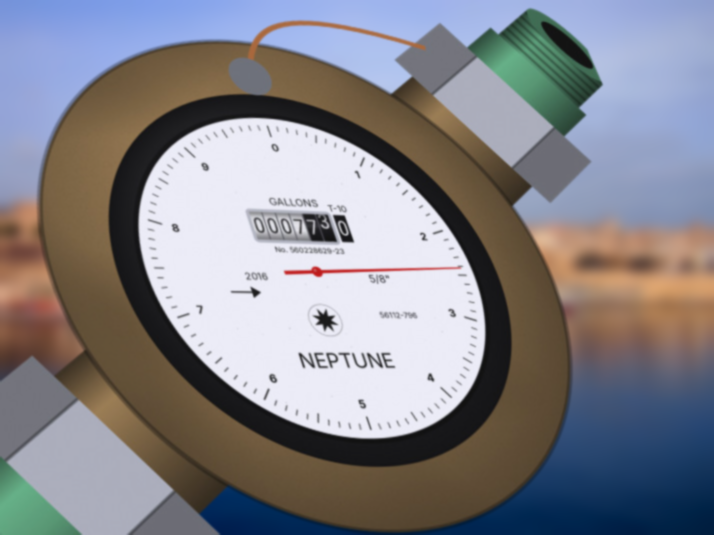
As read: 7732.4; gal
